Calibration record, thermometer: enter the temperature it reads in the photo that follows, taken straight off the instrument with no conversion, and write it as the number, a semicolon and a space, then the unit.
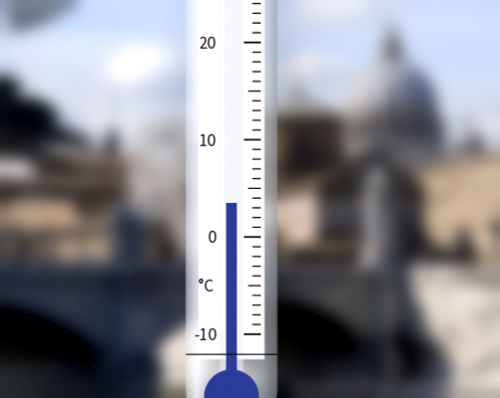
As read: 3.5; °C
